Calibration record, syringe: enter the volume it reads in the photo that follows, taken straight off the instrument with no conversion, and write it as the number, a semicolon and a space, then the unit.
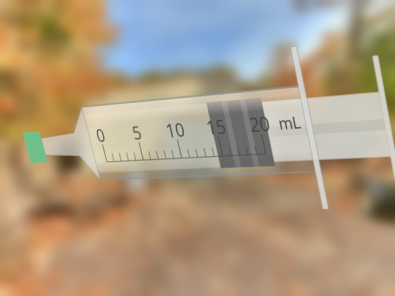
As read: 14.5; mL
